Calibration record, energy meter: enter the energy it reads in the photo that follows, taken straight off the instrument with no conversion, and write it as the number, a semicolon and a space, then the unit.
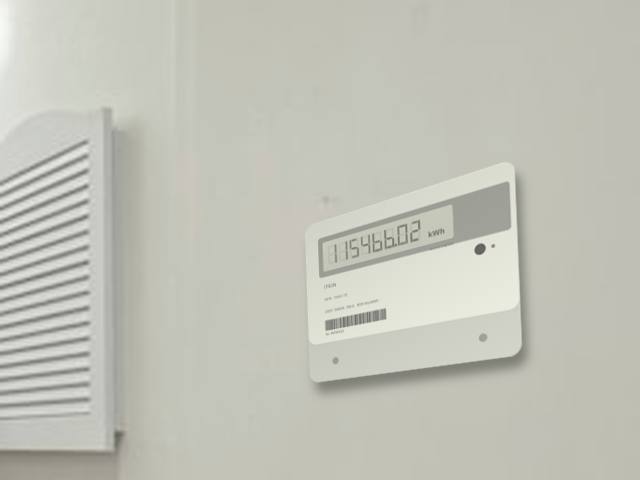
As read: 115466.02; kWh
